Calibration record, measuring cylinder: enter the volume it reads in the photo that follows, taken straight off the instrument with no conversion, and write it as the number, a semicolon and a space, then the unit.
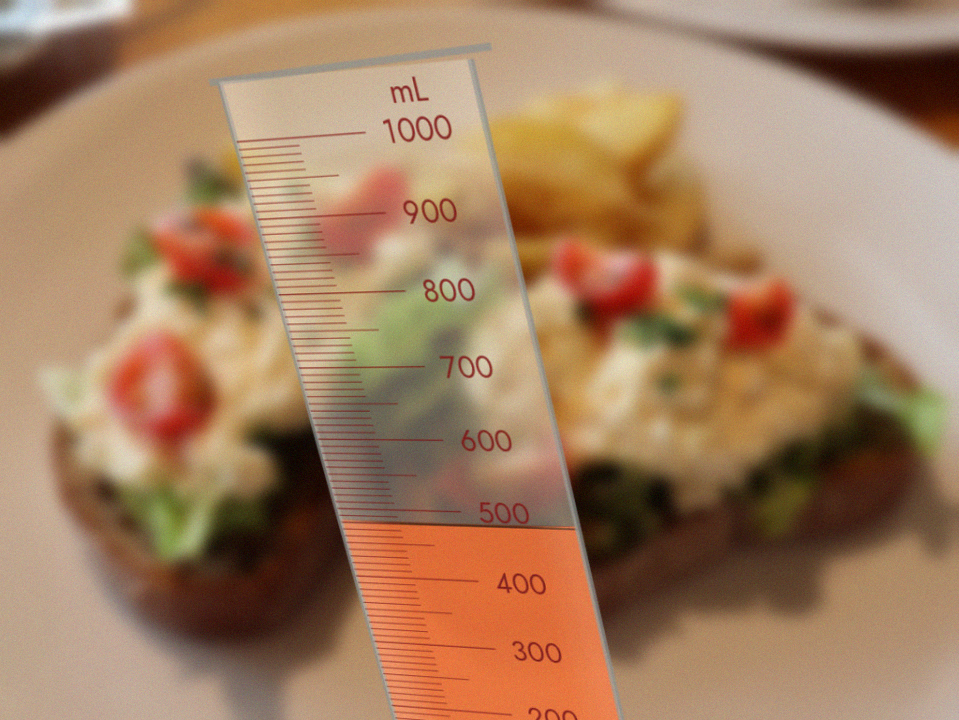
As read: 480; mL
